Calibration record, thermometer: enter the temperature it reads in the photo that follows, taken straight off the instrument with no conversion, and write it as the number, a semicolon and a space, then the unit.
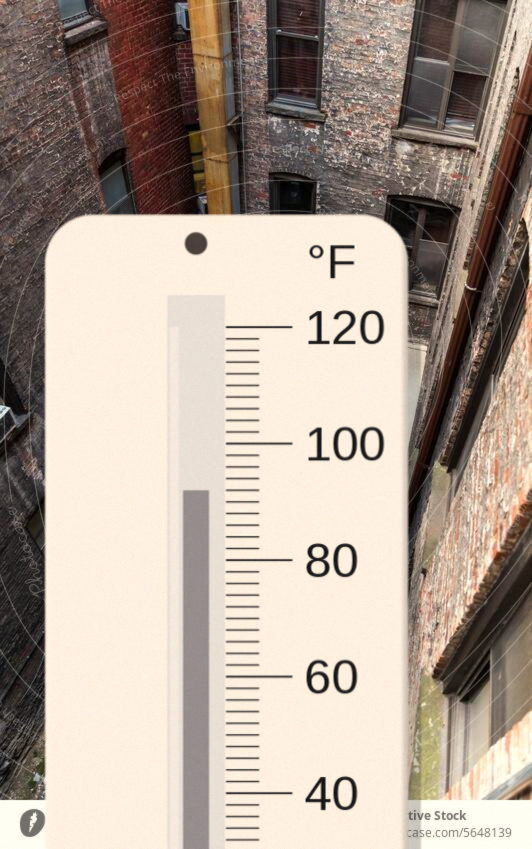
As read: 92; °F
